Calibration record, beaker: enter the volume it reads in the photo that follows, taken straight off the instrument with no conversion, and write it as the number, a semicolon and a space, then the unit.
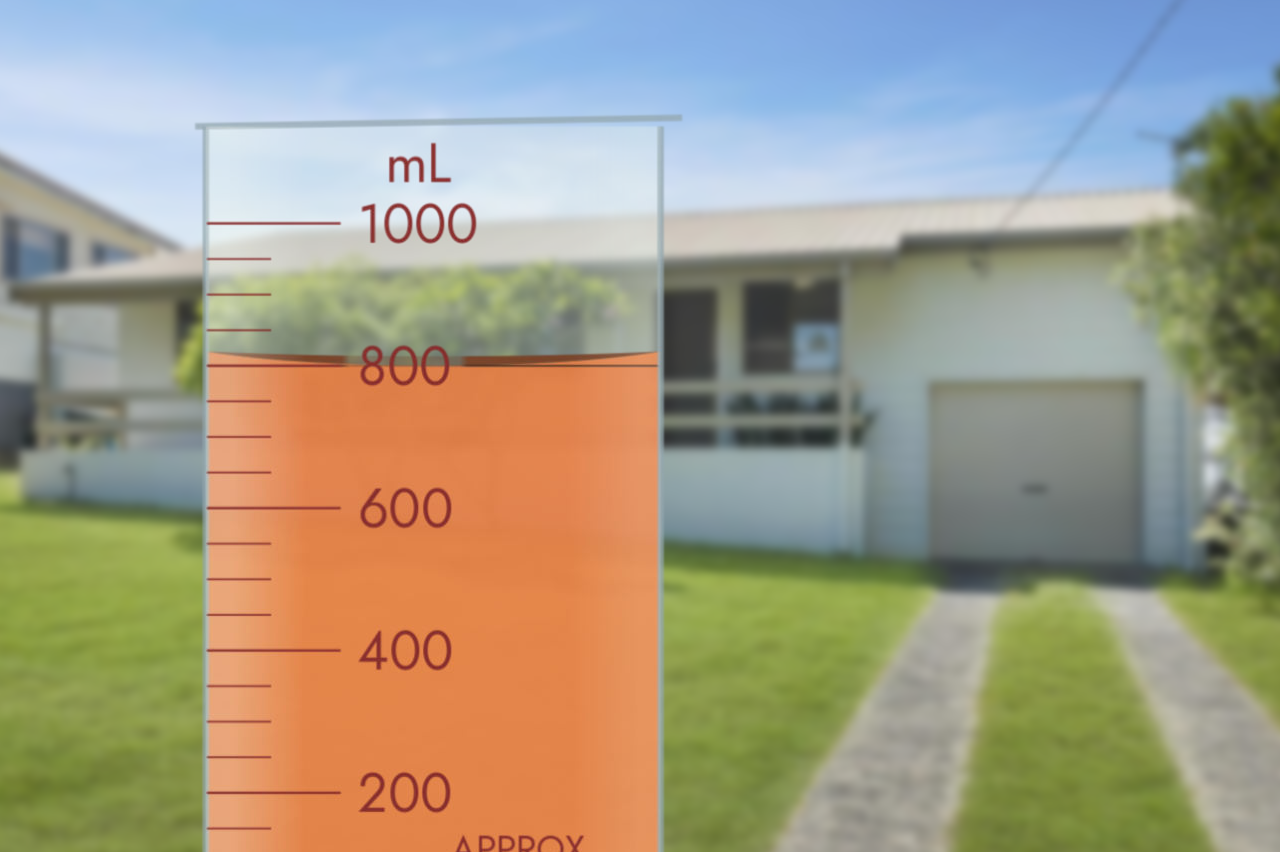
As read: 800; mL
